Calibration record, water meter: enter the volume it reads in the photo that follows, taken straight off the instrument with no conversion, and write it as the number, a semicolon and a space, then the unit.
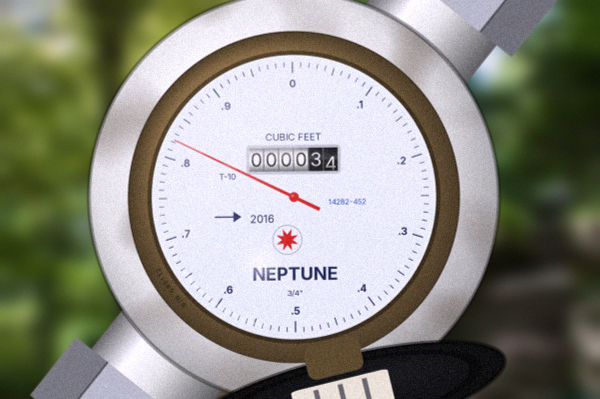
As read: 33.82; ft³
